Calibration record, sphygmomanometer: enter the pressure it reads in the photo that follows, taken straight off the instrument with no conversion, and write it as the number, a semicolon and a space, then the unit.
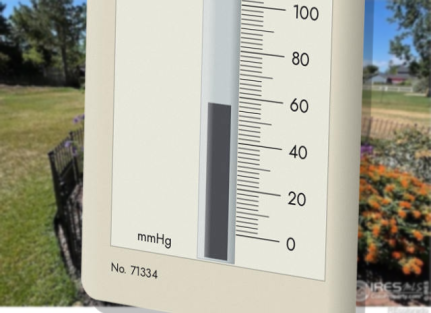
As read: 56; mmHg
